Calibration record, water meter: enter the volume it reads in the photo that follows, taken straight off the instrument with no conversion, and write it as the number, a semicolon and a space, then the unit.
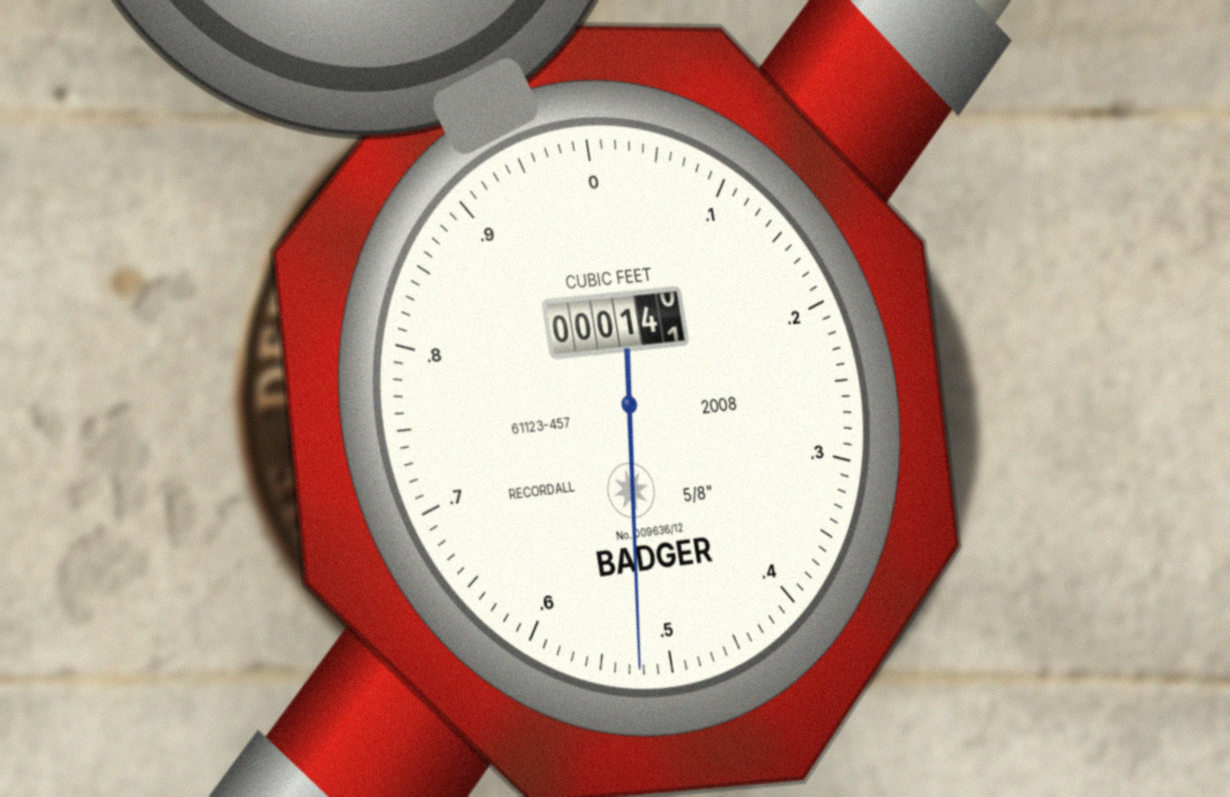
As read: 140.52; ft³
